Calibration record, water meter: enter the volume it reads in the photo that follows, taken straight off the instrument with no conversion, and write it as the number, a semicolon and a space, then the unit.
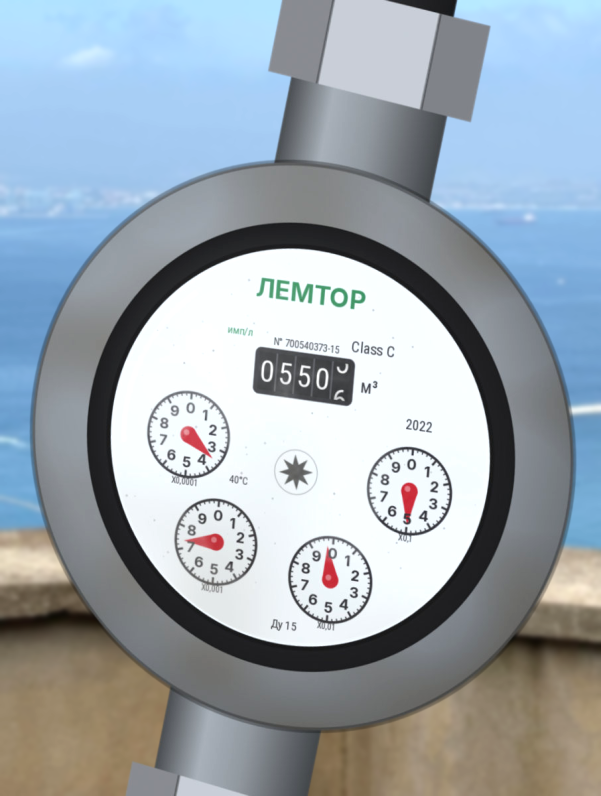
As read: 5505.4973; m³
